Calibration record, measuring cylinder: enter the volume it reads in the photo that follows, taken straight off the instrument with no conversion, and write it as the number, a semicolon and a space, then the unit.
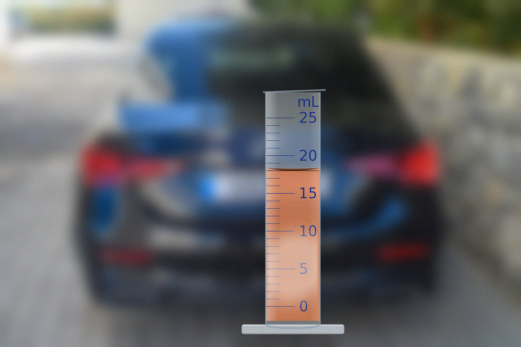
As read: 18; mL
